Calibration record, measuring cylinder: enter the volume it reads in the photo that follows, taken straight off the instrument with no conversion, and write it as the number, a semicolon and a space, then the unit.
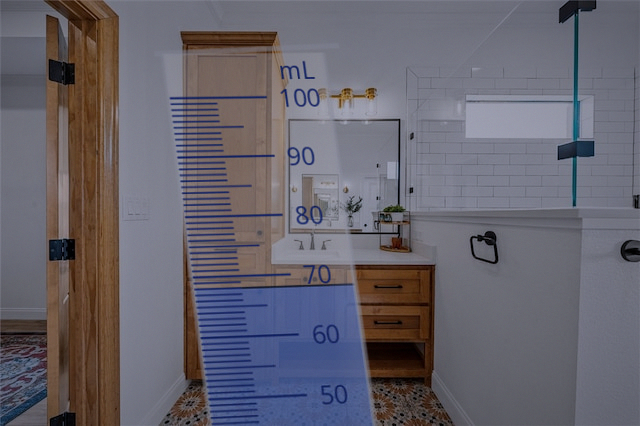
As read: 68; mL
